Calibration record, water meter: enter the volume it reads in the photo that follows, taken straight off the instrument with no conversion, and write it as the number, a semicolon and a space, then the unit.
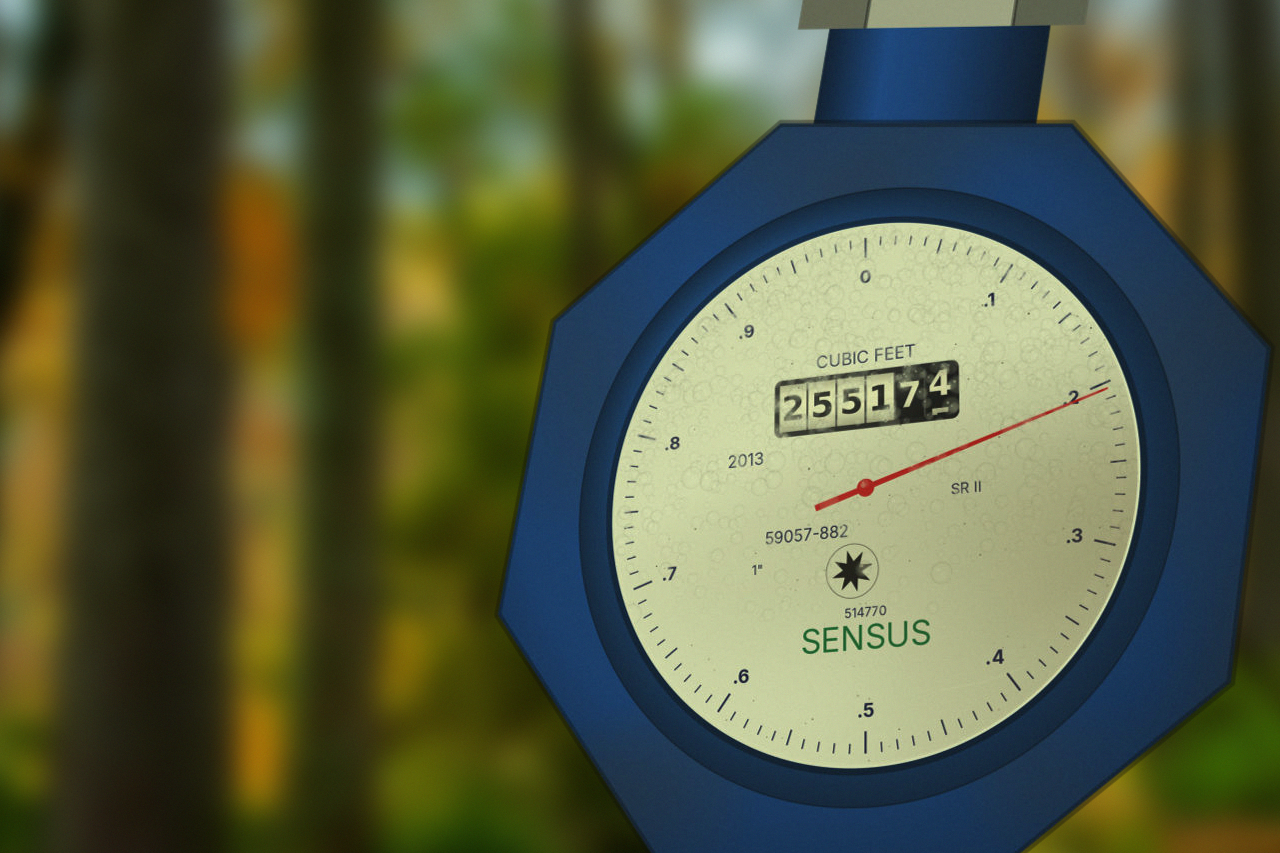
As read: 255174.20; ft³
